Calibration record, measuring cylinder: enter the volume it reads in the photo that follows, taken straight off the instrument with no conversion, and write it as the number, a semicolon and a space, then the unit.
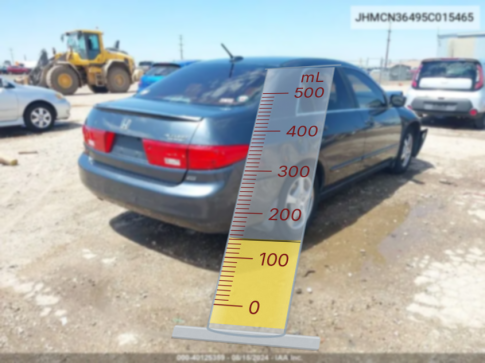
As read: 140; mL
